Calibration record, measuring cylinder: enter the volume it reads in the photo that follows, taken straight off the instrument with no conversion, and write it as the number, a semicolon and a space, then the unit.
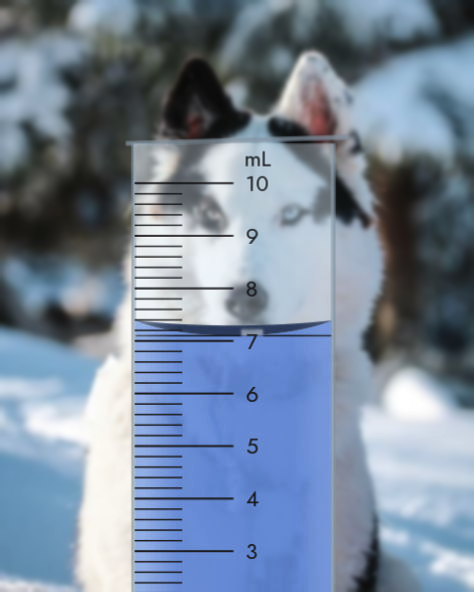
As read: 7.1; mL
